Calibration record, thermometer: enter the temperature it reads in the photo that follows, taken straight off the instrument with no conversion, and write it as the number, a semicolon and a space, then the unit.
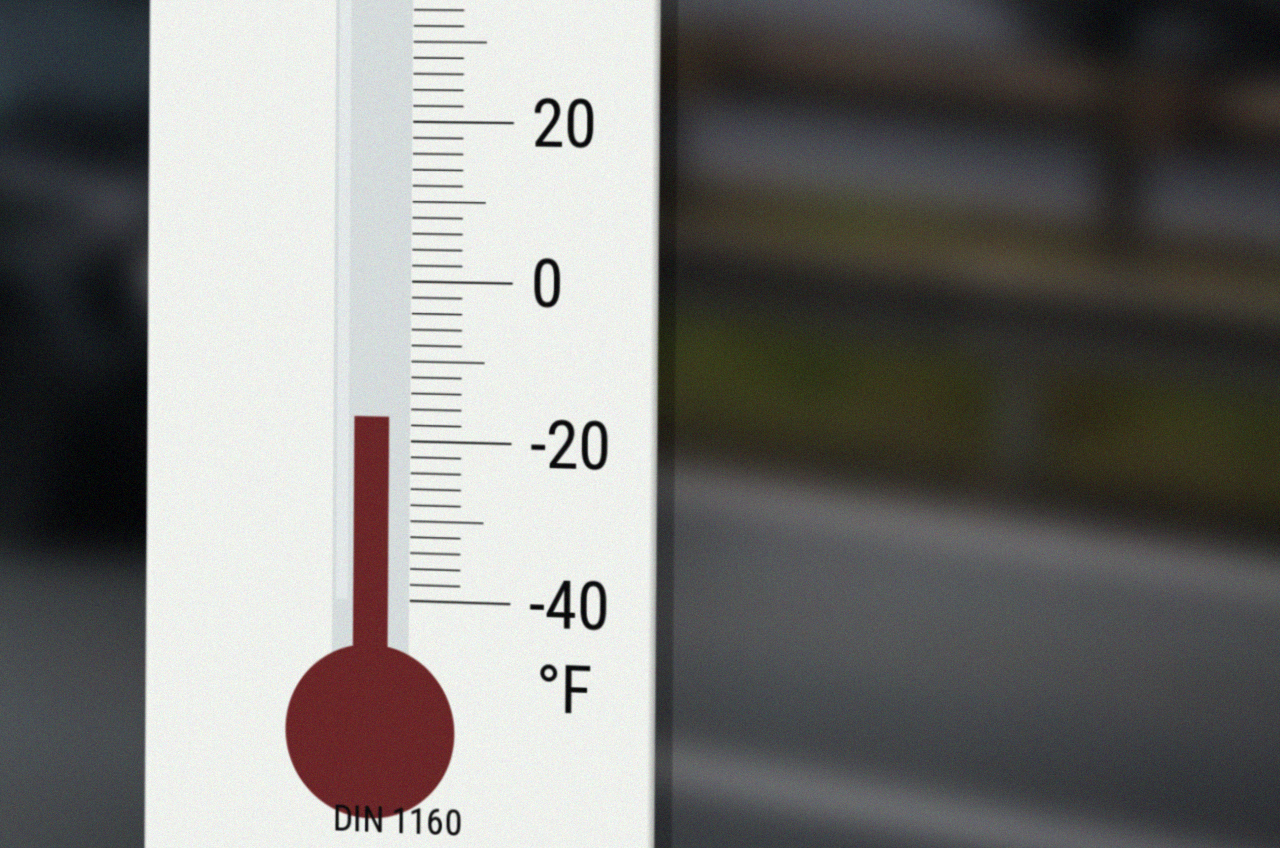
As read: -17; °F
